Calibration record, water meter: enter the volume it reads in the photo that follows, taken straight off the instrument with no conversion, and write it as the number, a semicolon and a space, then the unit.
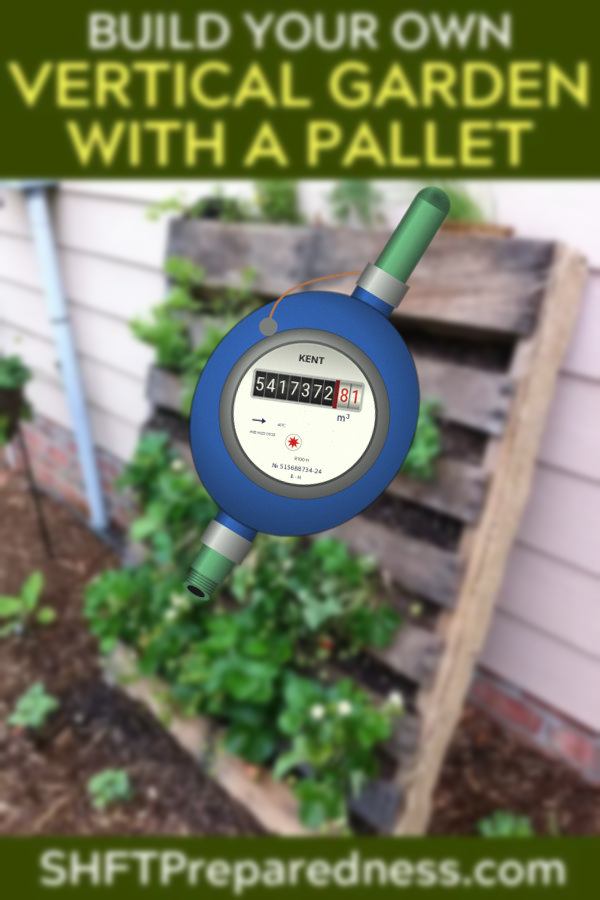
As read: 5417372.81; m³
